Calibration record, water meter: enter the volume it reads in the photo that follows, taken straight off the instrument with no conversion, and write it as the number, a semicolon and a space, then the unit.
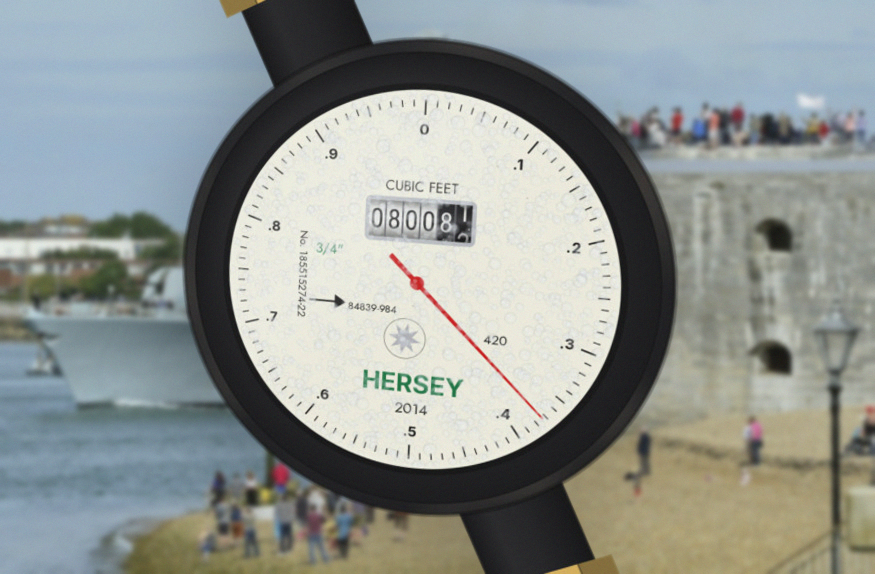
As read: 80081.37; ft³
